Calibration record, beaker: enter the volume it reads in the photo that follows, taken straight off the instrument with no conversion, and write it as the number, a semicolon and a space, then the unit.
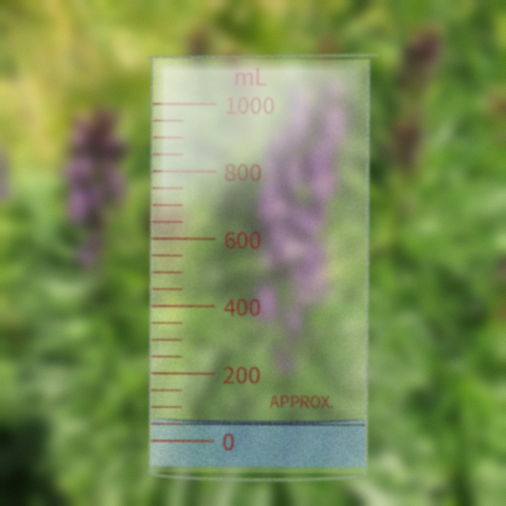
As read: 50; mL
